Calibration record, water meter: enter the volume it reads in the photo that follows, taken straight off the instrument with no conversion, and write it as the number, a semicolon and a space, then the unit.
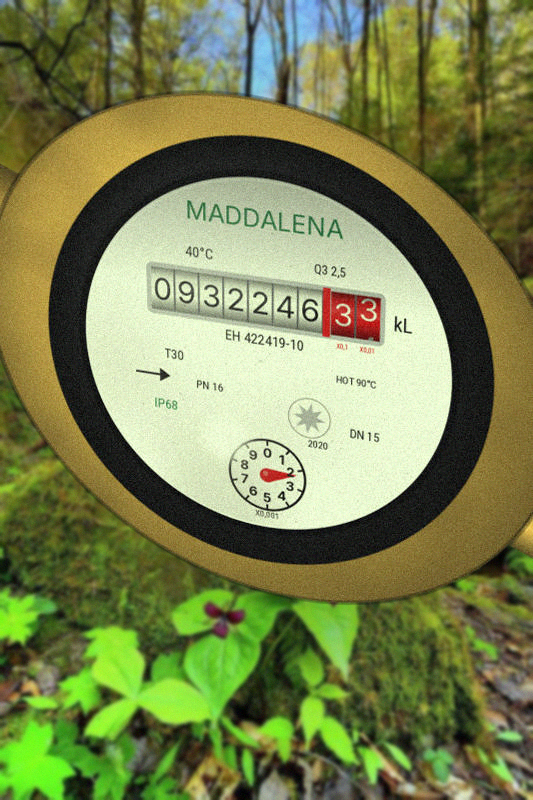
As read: 932246.332; kL
